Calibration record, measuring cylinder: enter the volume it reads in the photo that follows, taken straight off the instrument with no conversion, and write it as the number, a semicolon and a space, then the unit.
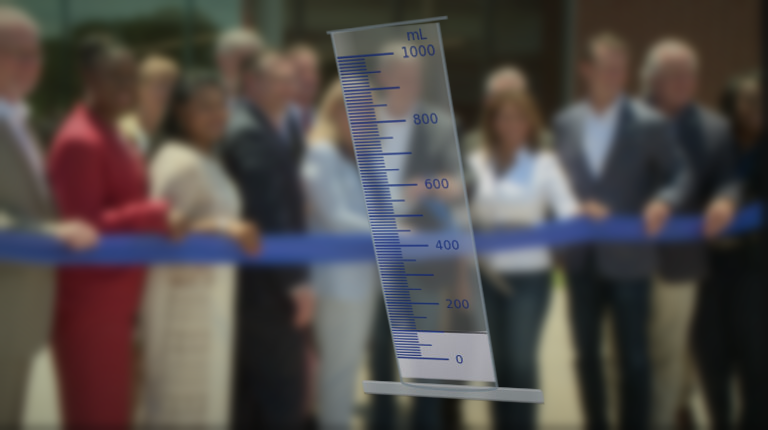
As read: 100; mL
